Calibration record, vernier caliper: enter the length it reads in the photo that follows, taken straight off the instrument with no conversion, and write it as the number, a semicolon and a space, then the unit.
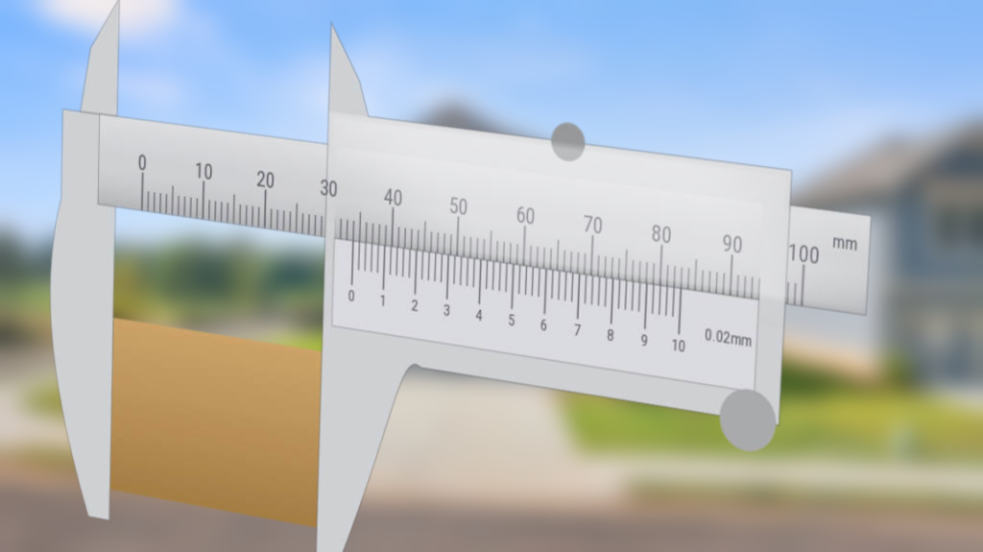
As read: 34.0; mm
